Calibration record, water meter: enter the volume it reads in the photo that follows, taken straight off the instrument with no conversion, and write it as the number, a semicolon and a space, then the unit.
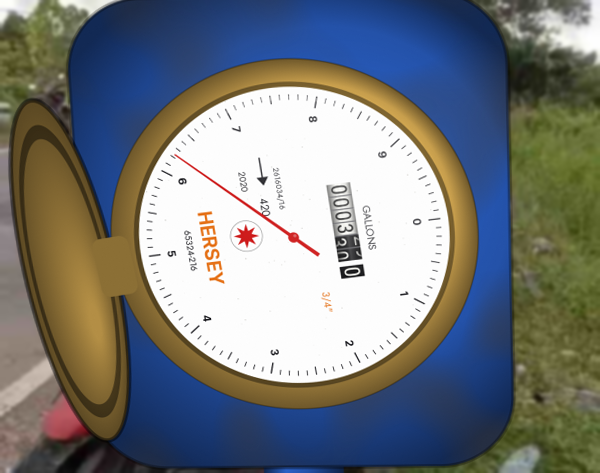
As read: 3296.2; gal
